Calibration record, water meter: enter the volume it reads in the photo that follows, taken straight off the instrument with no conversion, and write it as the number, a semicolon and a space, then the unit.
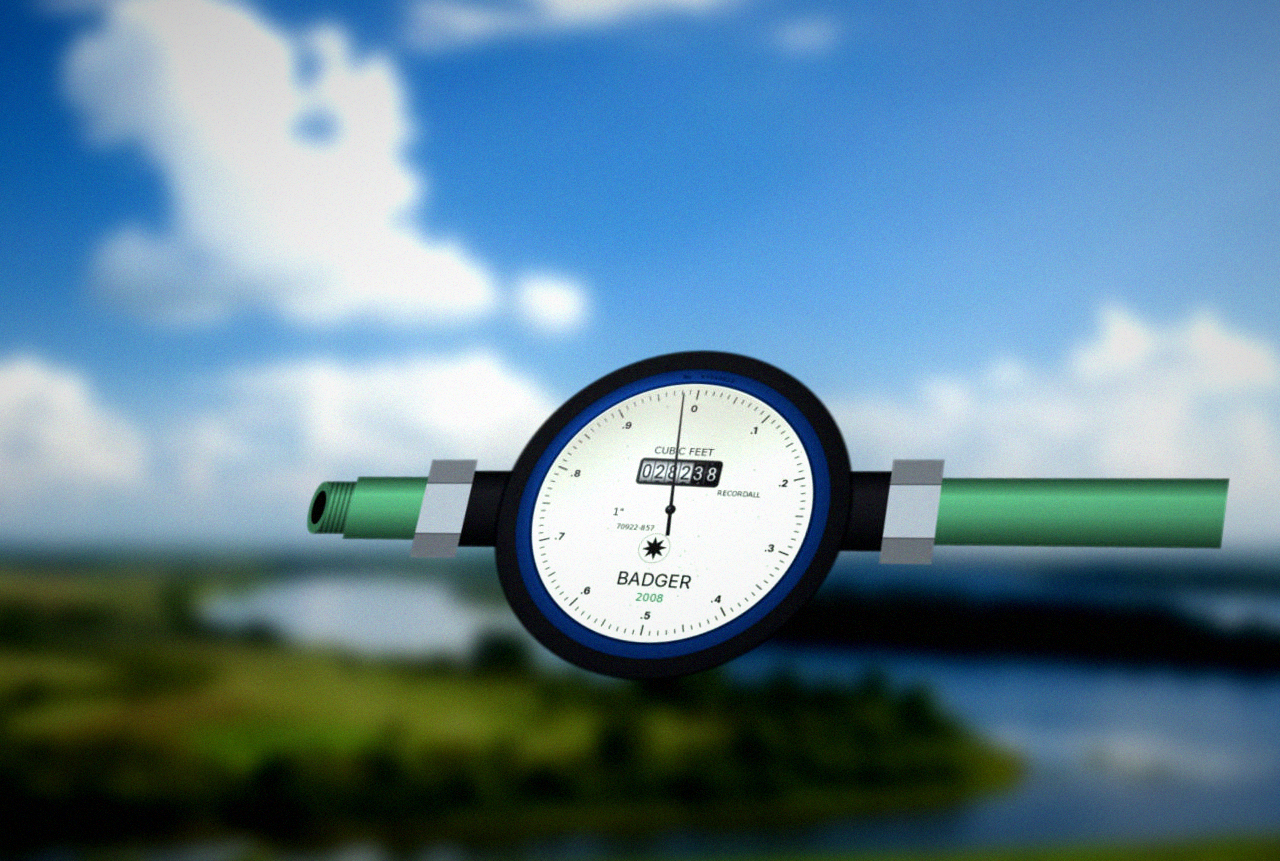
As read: 28237.98; ft³
